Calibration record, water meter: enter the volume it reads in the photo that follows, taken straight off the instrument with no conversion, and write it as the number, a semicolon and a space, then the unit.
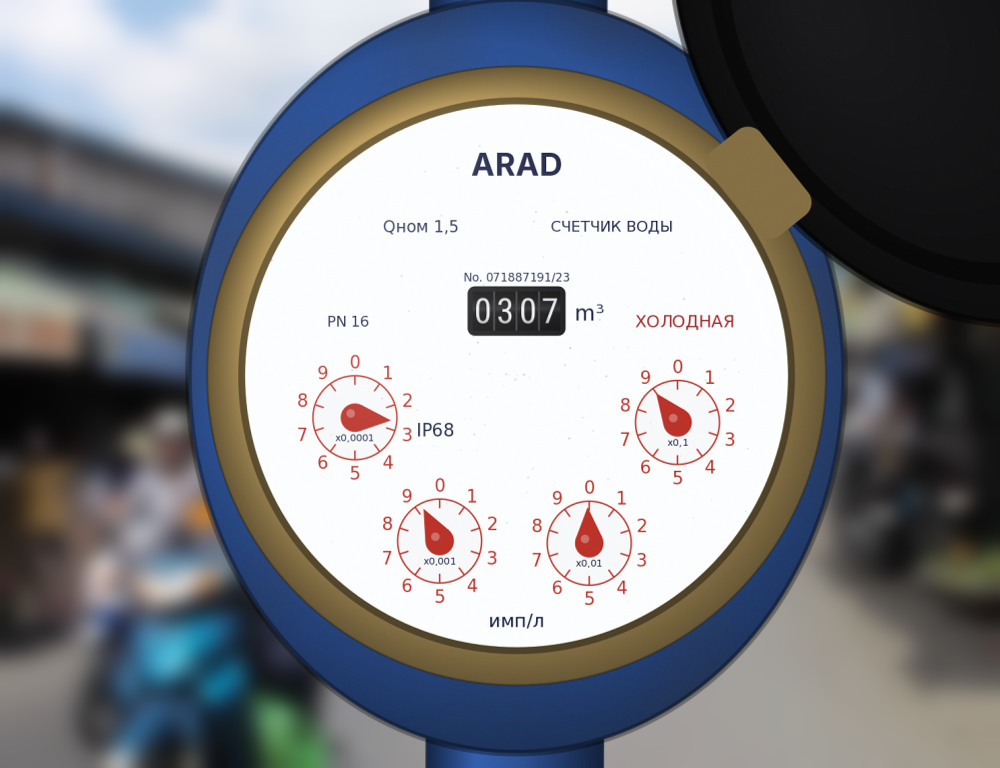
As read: 307.8992; m³
